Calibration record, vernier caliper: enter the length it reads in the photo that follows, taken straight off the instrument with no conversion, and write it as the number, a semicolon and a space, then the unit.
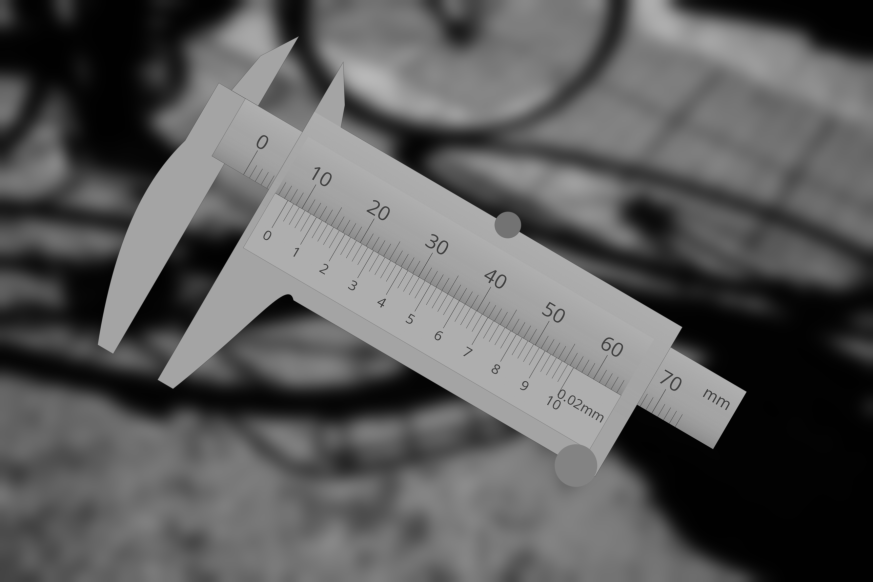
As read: 7.6; mm
